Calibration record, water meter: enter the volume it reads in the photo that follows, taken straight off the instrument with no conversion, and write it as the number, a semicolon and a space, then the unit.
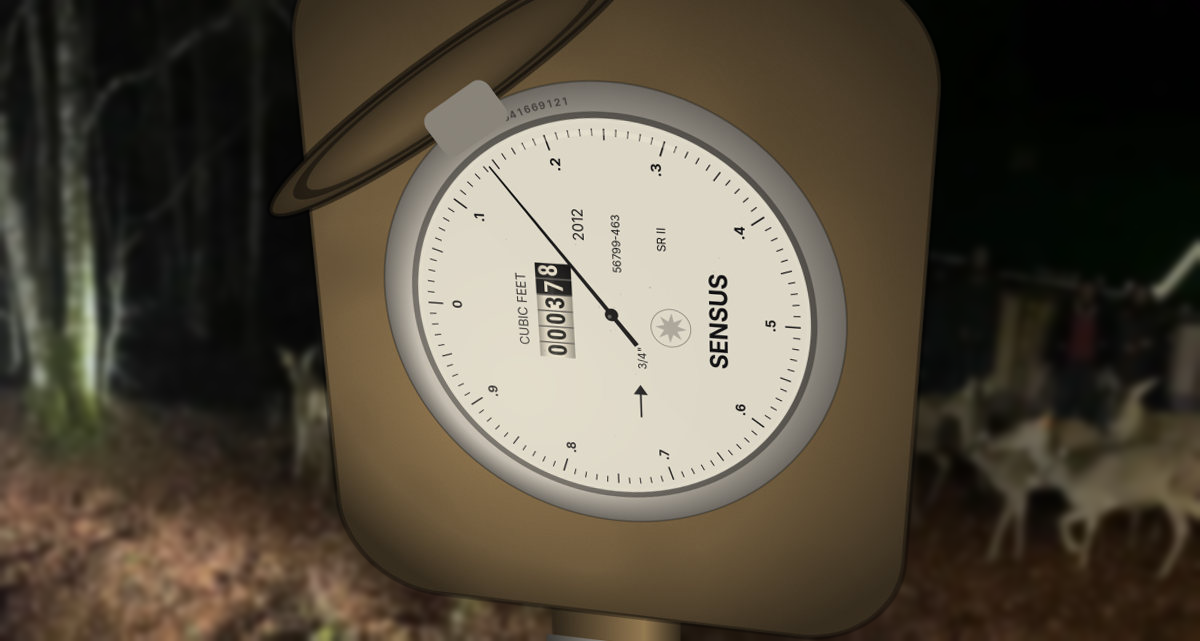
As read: 378.14; ft³
